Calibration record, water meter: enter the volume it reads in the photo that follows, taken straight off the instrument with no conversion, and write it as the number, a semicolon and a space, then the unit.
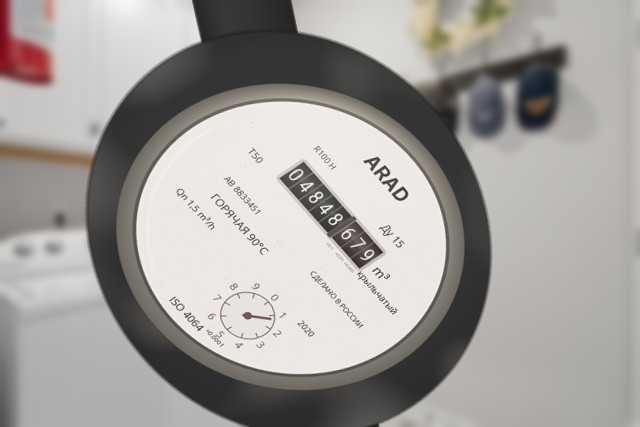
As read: 4848.6791; m³
